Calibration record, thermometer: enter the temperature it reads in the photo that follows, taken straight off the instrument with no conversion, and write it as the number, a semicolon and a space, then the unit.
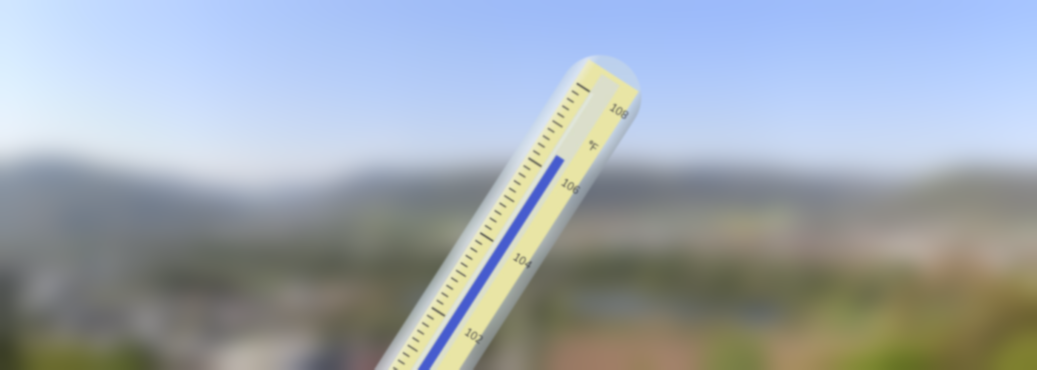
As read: 106.4; °F
